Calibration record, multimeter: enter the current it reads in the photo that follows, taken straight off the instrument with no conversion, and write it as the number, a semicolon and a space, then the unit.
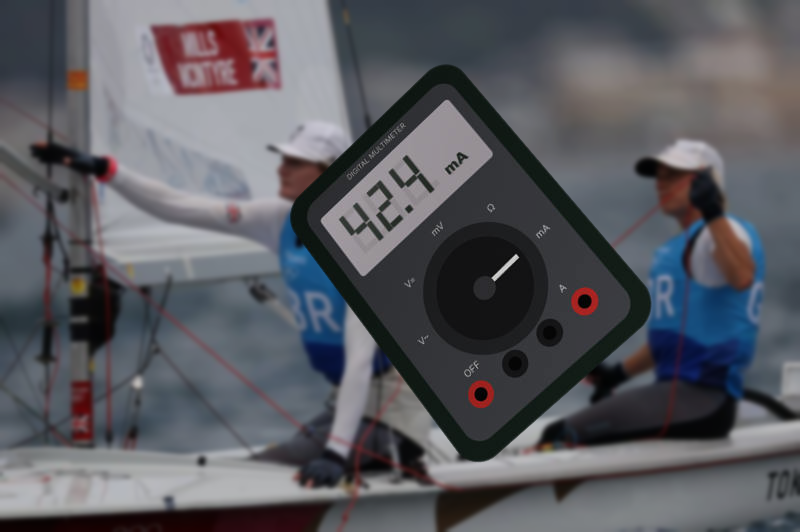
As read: 42.4; mA
